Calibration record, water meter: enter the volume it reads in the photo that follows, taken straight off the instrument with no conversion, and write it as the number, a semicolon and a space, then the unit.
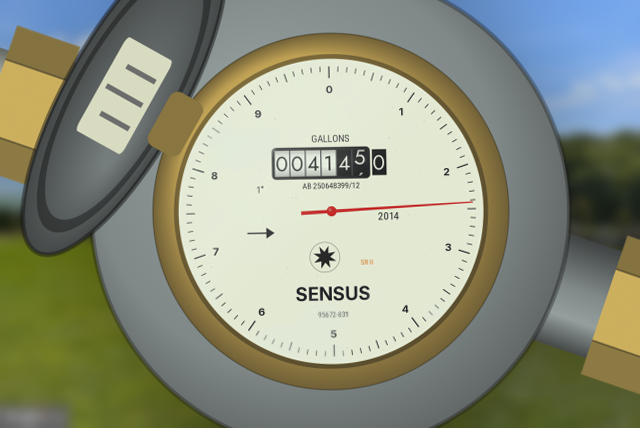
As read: 41452.4; gal
